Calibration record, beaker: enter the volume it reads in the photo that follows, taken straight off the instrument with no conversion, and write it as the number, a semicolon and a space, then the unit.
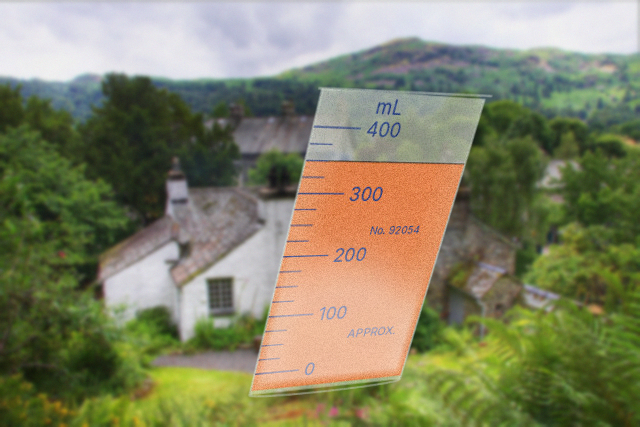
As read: 350; mL
